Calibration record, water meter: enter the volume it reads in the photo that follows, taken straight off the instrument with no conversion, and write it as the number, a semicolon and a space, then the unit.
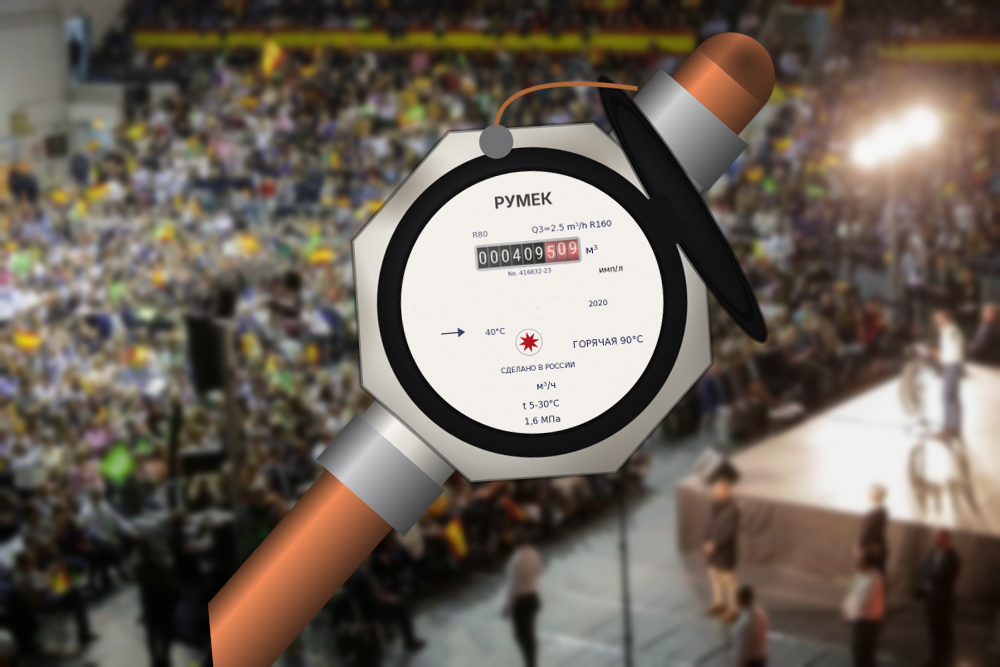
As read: 409.509; m³
